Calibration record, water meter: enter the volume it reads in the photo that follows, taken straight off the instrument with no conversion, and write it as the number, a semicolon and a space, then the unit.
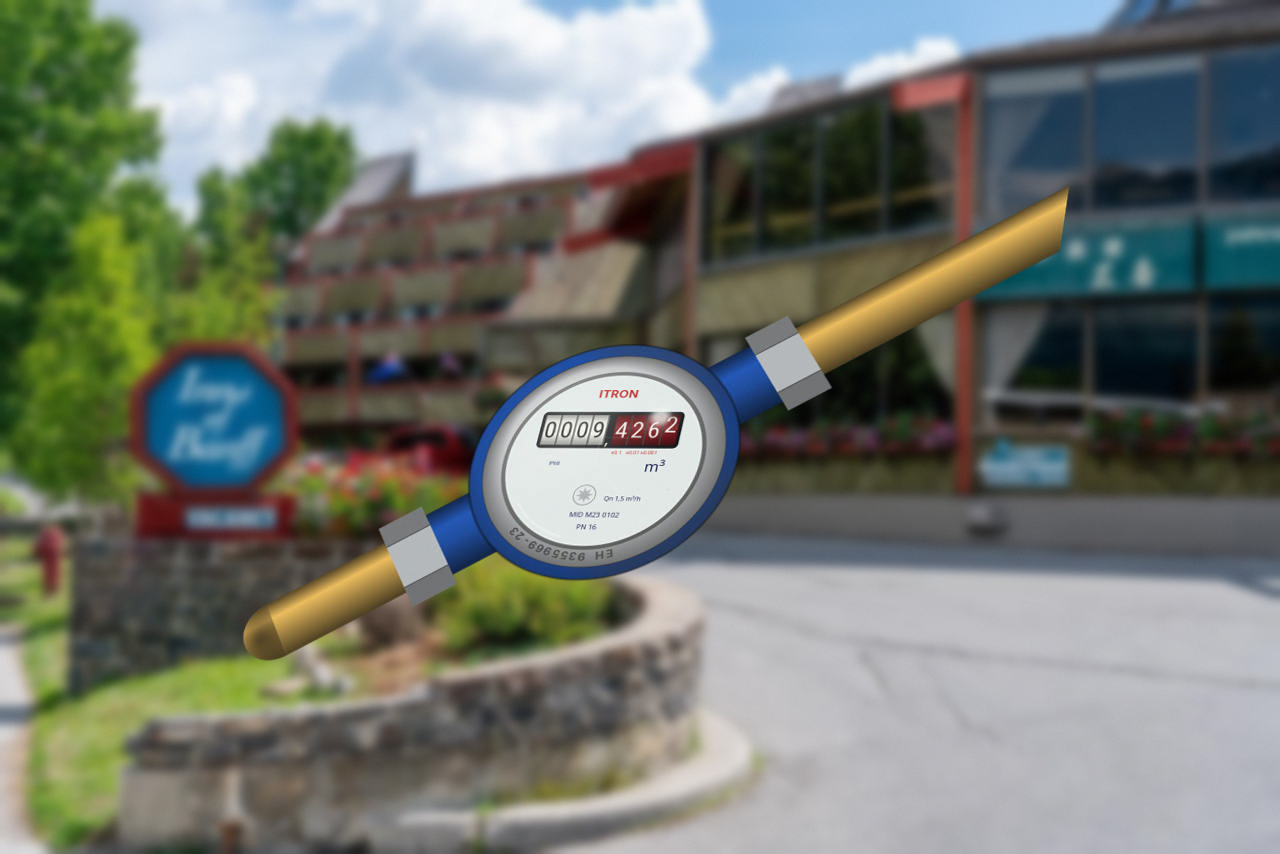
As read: 9.4262; m³
